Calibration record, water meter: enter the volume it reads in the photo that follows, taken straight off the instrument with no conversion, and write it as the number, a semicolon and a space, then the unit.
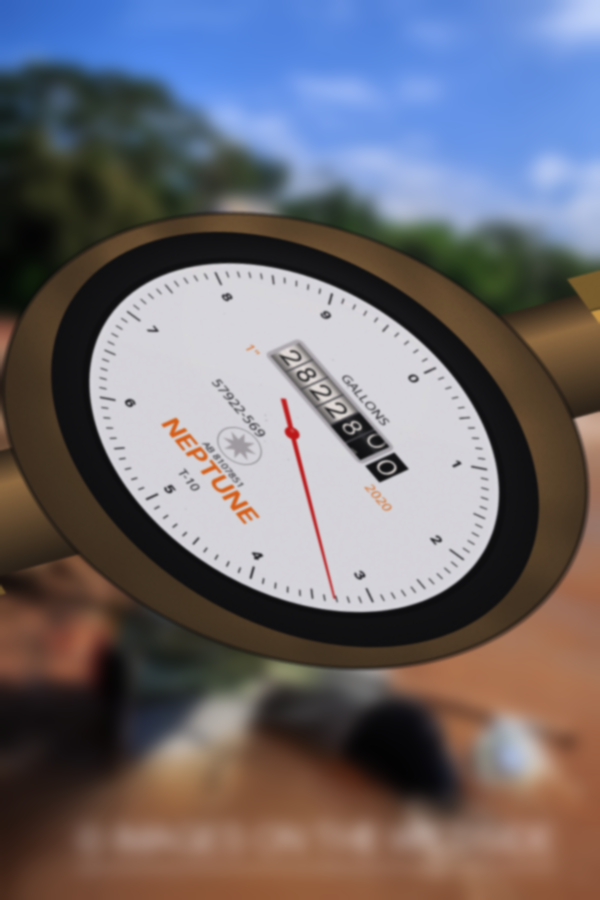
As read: 2822803.3; gal
